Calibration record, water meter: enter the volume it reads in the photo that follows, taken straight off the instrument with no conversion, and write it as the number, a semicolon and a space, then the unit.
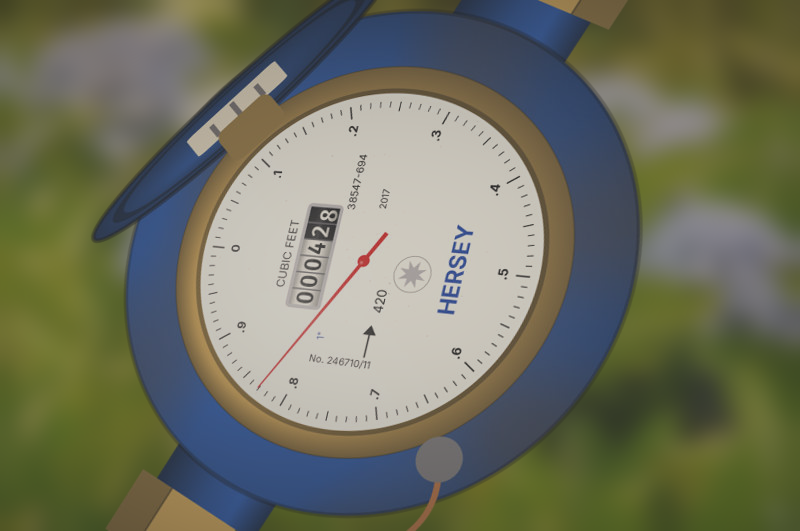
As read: 427.83; ft³
